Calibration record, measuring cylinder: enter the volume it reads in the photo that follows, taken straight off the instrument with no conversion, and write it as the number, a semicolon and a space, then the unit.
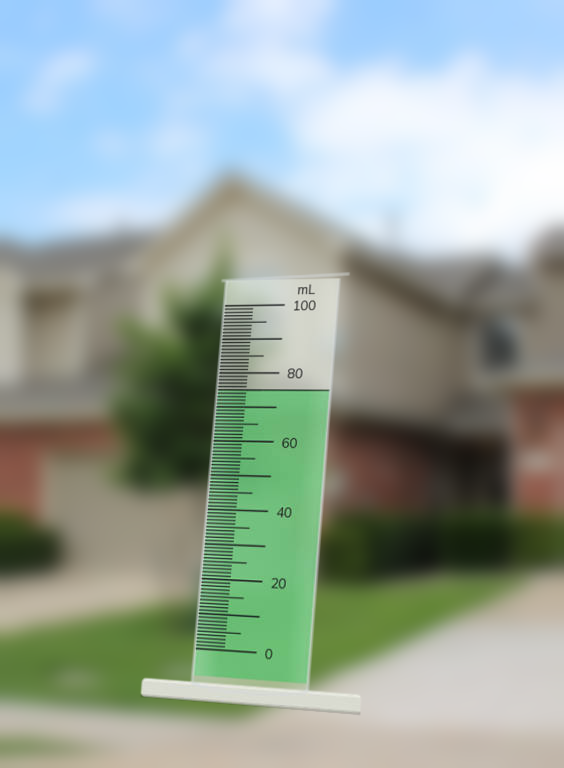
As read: 75; mL
